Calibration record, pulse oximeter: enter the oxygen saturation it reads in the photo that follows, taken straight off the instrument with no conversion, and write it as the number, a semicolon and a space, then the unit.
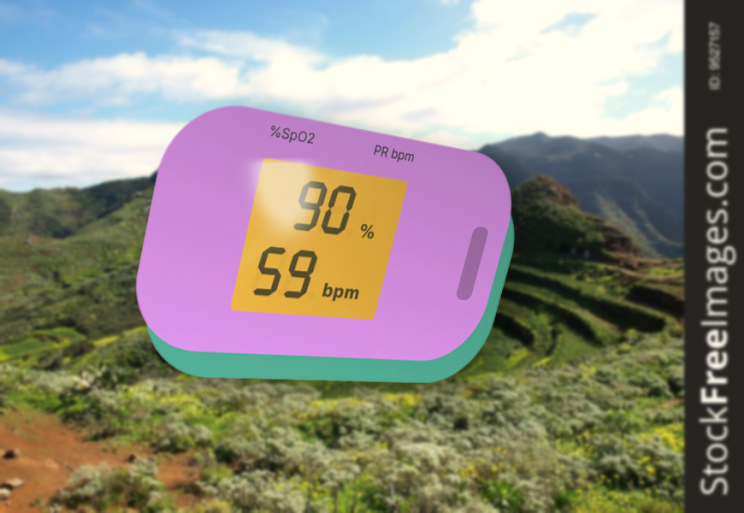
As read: 90; %
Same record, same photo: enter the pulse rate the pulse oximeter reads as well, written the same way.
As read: 59; bpm
